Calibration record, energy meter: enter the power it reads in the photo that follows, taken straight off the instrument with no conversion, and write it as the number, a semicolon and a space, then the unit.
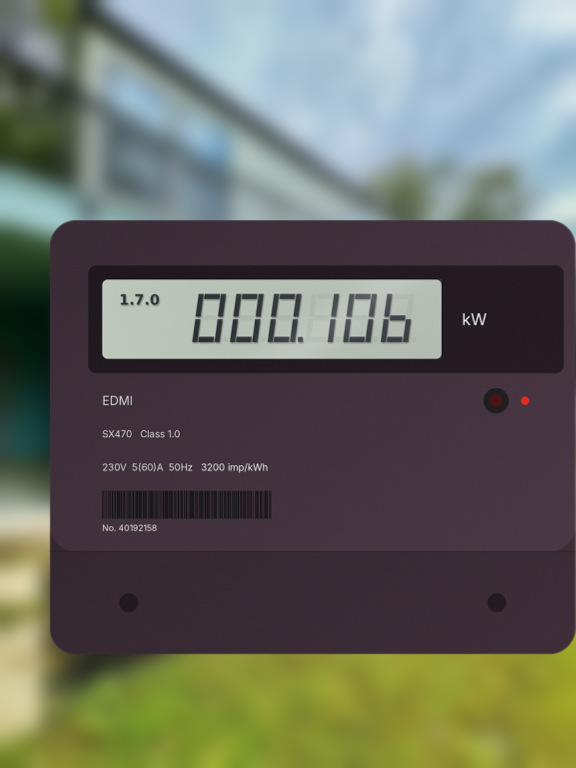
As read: 0.106; kW
